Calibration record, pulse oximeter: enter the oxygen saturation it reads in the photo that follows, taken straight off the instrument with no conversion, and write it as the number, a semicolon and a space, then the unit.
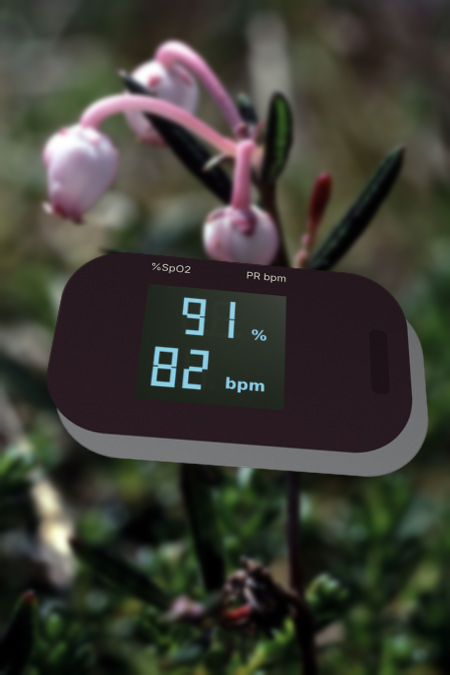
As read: 91; %
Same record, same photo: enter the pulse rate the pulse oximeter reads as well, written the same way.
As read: 82; bpm
